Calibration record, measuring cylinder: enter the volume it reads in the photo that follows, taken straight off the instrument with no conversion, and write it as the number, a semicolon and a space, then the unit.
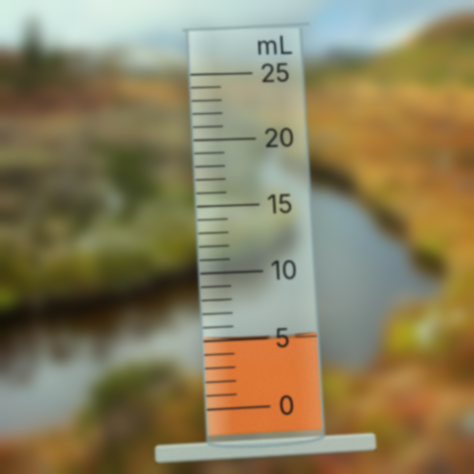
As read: 5; mL
